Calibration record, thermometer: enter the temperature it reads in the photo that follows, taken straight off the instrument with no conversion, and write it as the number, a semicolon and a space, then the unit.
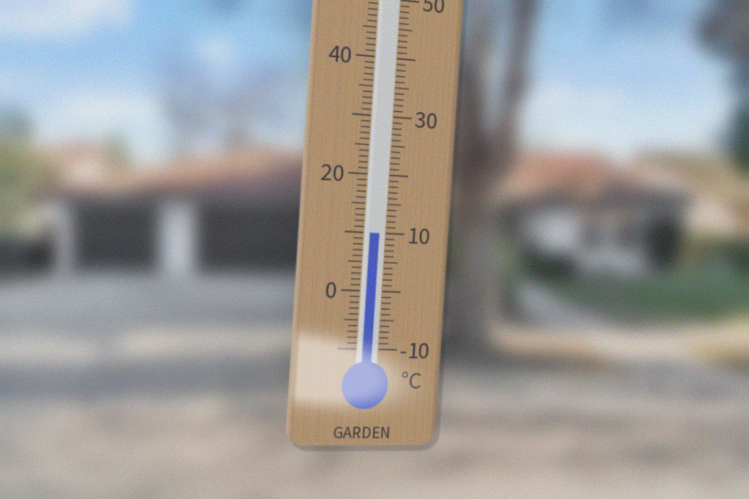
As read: 10; °C
